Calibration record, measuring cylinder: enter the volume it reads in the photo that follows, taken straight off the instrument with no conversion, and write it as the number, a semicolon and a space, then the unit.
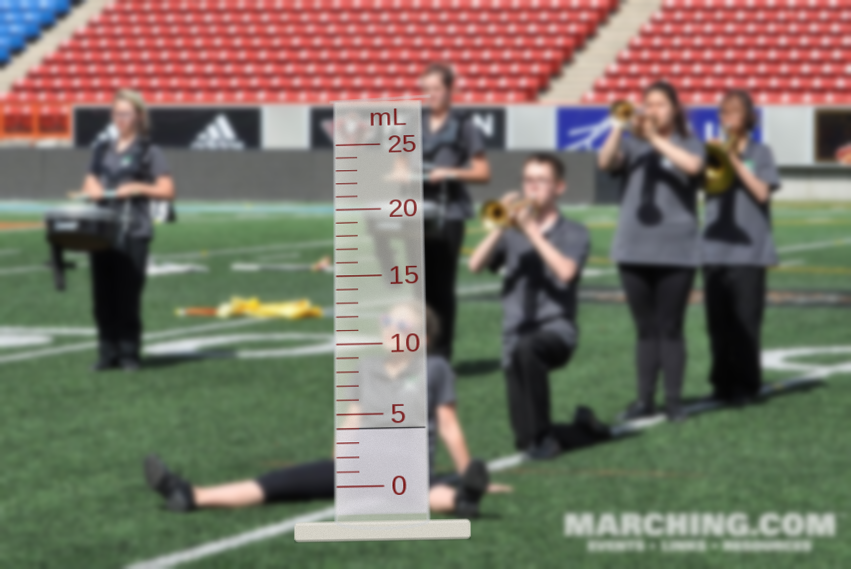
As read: 4; mL
